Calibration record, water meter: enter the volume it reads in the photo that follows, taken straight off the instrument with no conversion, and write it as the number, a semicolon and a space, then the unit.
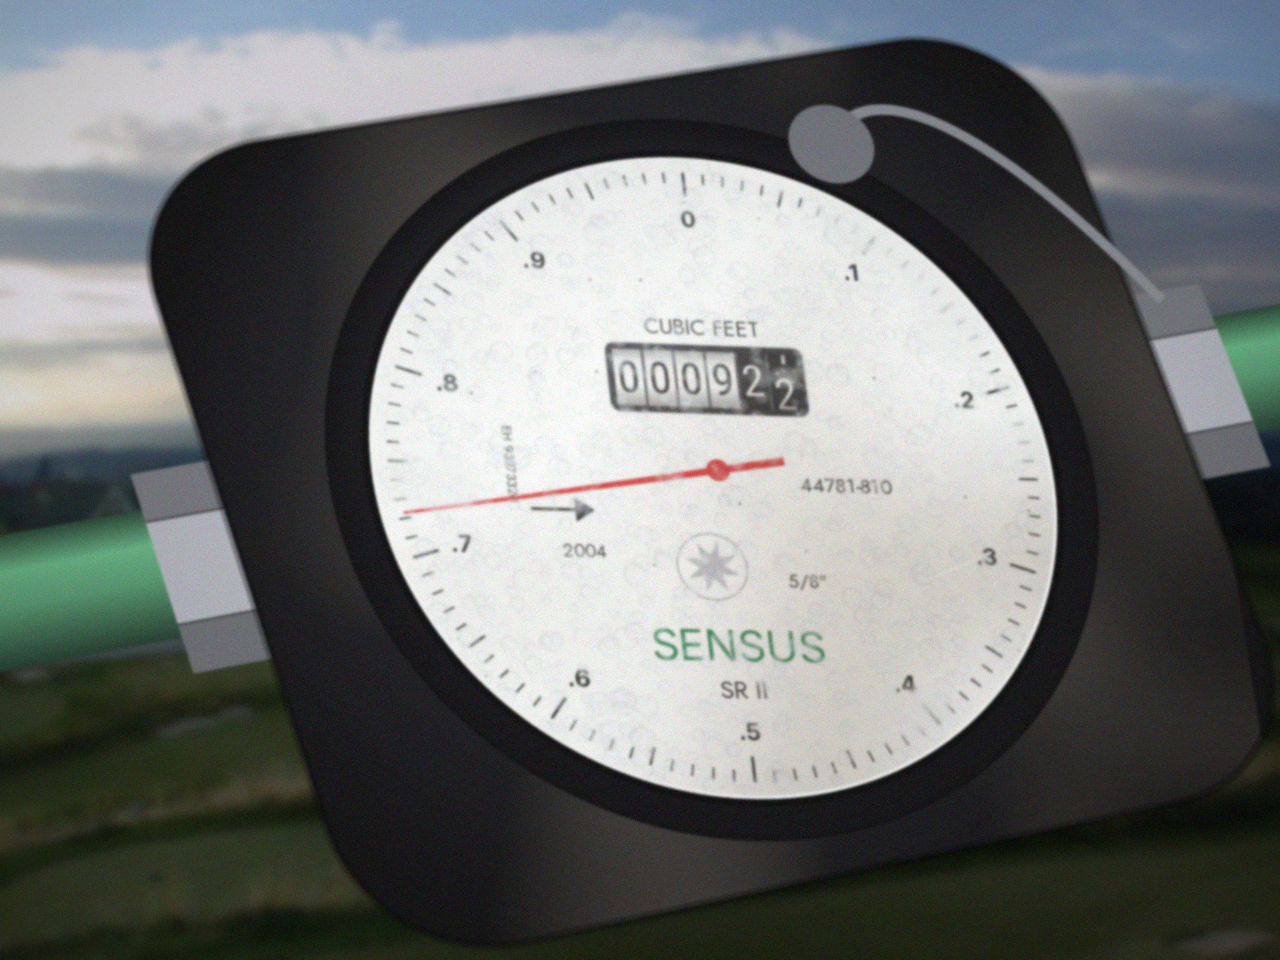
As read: 921.72; ft³
